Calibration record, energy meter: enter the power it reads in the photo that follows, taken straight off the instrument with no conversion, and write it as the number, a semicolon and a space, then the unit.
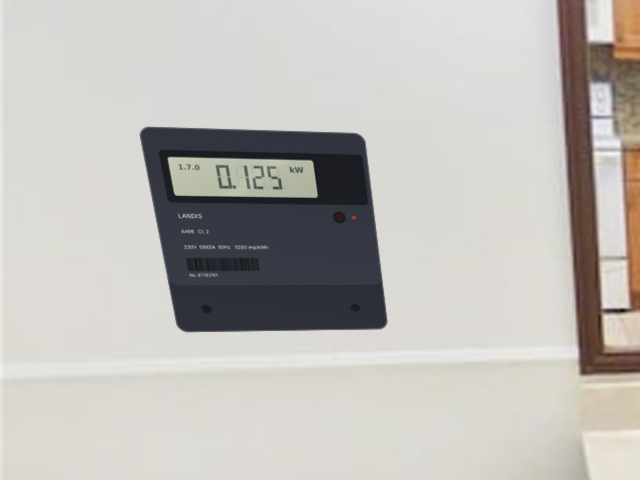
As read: 0.125; kW
